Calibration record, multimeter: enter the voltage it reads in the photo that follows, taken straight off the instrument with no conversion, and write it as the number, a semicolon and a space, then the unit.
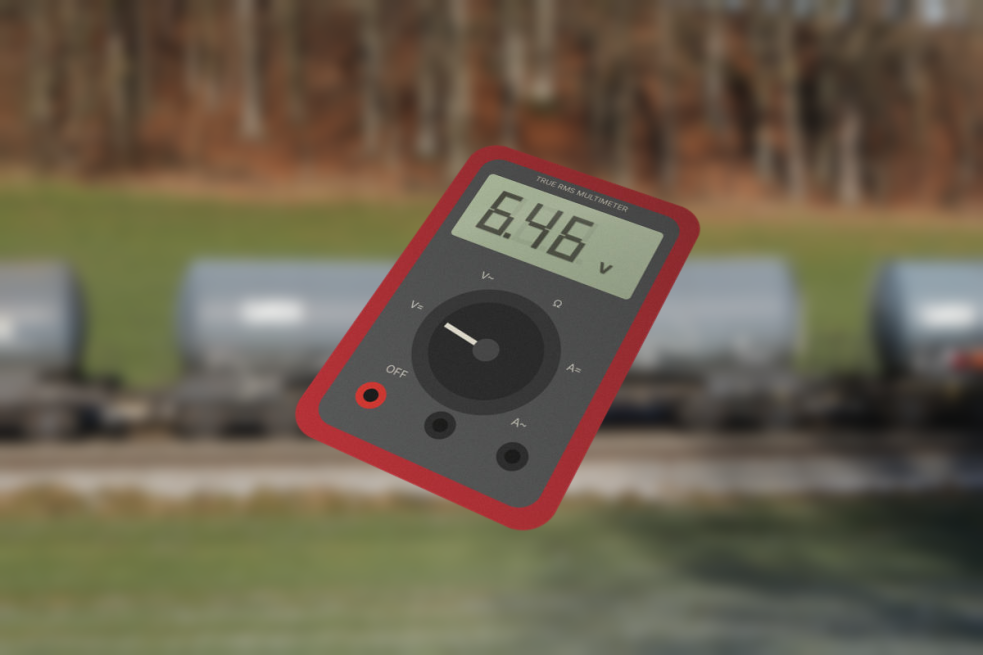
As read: 6.46; V
